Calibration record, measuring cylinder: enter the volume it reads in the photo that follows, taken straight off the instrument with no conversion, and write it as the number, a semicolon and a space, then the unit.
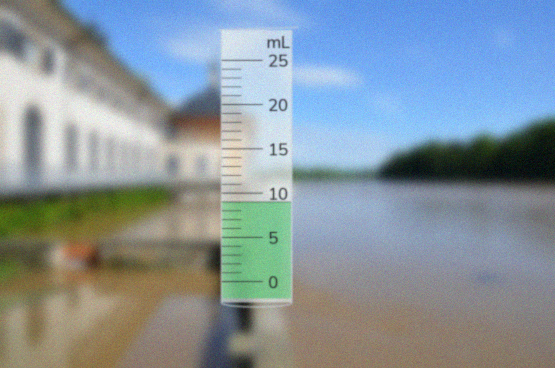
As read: 9; mL
